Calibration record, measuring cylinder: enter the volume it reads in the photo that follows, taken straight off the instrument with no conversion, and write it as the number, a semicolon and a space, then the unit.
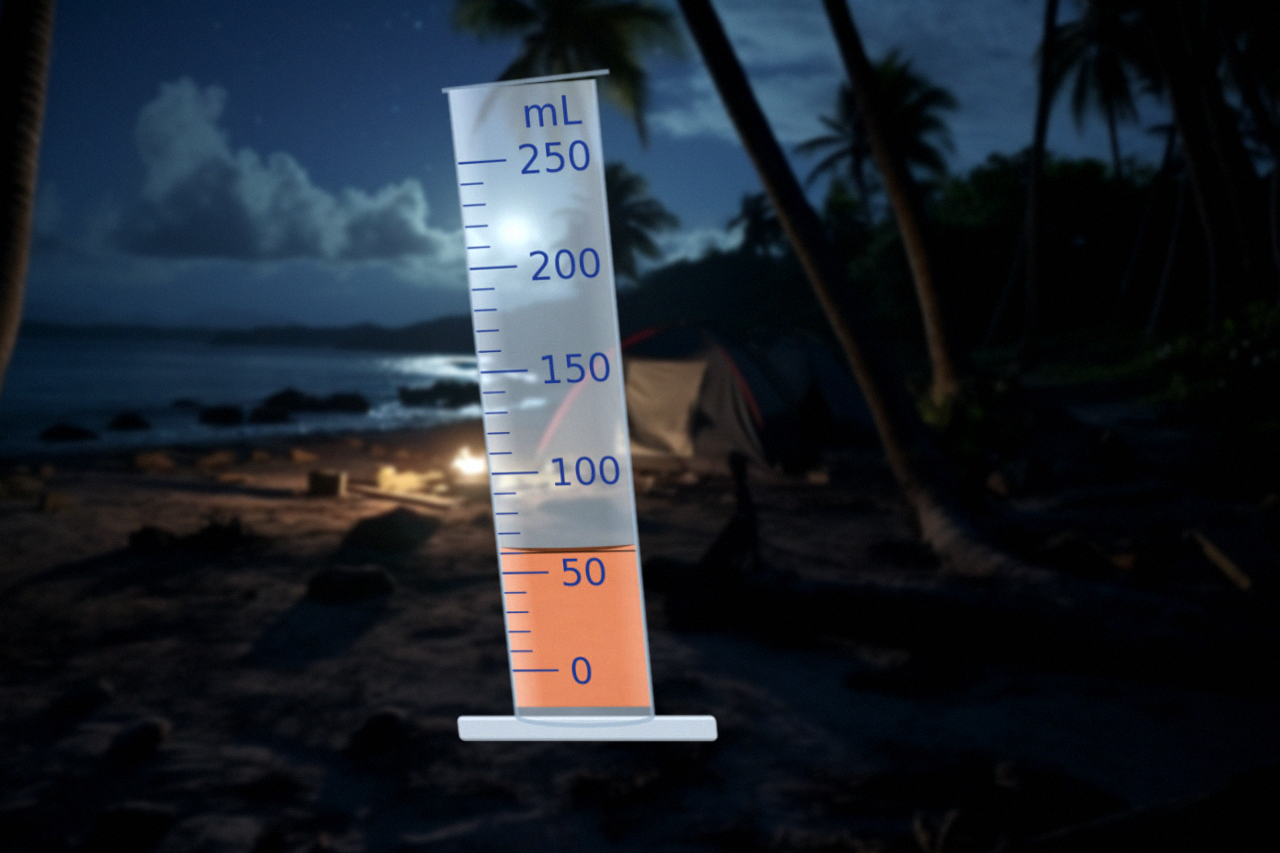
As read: 60; mL
